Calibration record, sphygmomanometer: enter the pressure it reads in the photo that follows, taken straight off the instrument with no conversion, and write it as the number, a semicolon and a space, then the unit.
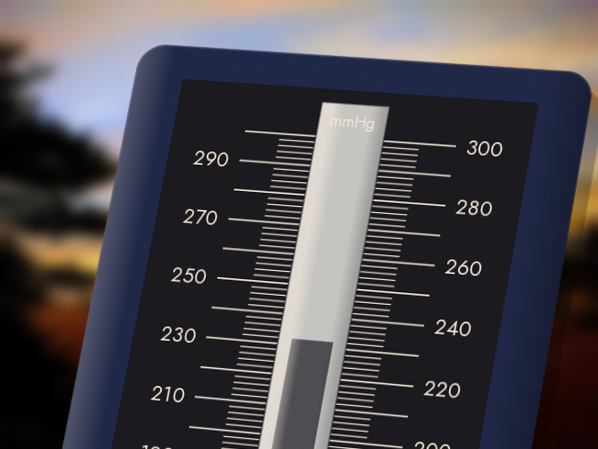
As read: 232; mmHg
